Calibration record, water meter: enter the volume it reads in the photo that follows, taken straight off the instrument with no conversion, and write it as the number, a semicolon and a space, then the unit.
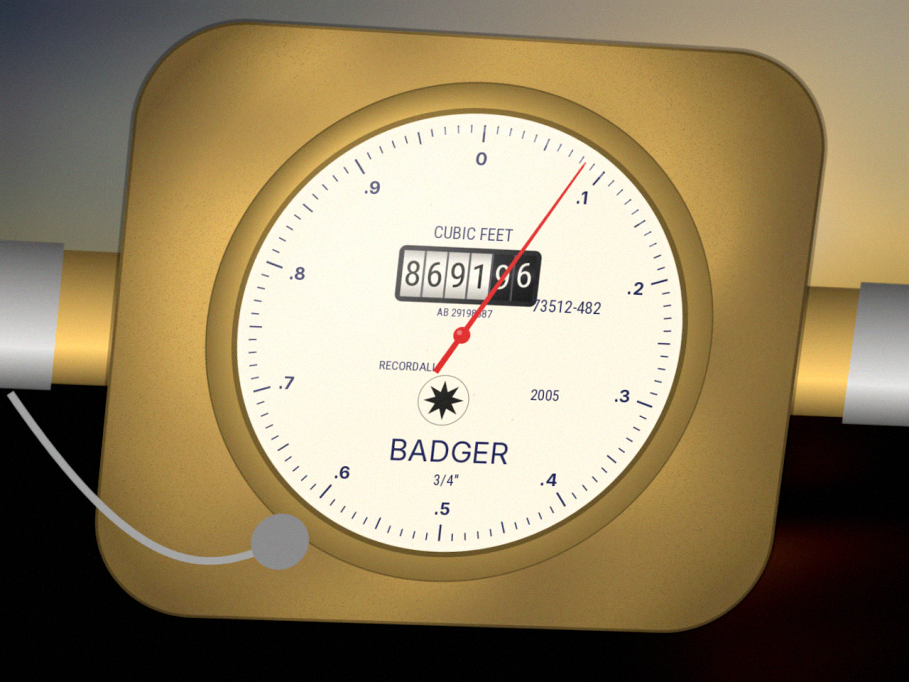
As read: 869196.08; ft³
